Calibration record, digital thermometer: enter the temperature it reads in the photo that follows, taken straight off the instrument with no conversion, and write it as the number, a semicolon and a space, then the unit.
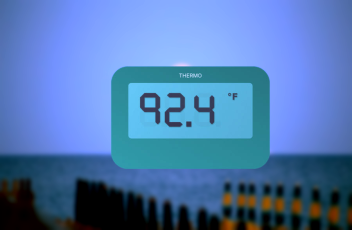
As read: 92.4; °F
